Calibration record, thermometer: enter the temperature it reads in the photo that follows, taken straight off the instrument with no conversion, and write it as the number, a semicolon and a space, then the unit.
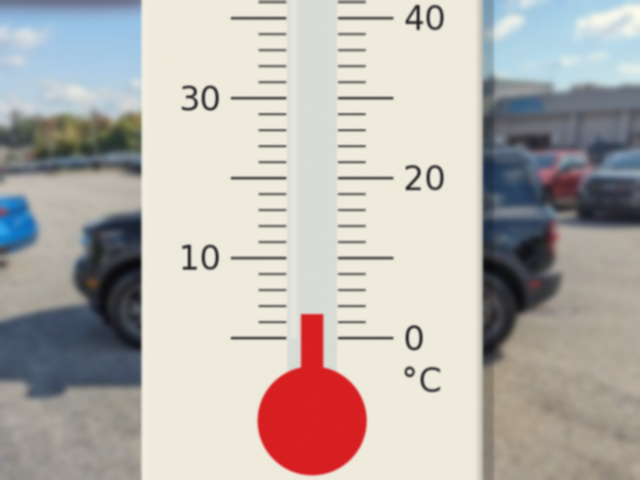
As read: 3; °C
